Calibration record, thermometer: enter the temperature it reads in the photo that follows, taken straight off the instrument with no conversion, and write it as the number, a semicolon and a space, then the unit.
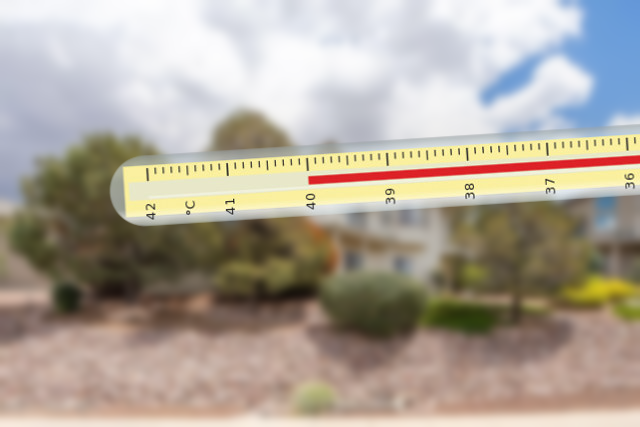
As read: 40; °C
